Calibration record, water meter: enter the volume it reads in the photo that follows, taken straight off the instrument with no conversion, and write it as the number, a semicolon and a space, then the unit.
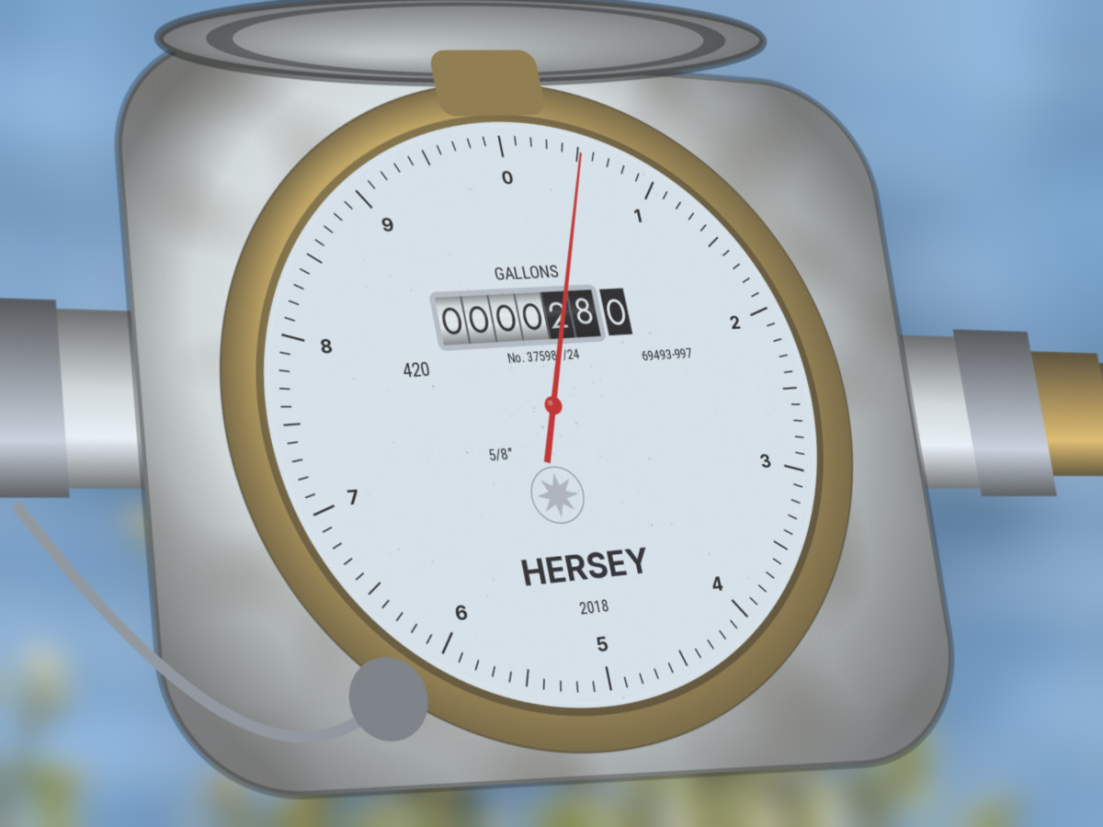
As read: 280.5; gal
